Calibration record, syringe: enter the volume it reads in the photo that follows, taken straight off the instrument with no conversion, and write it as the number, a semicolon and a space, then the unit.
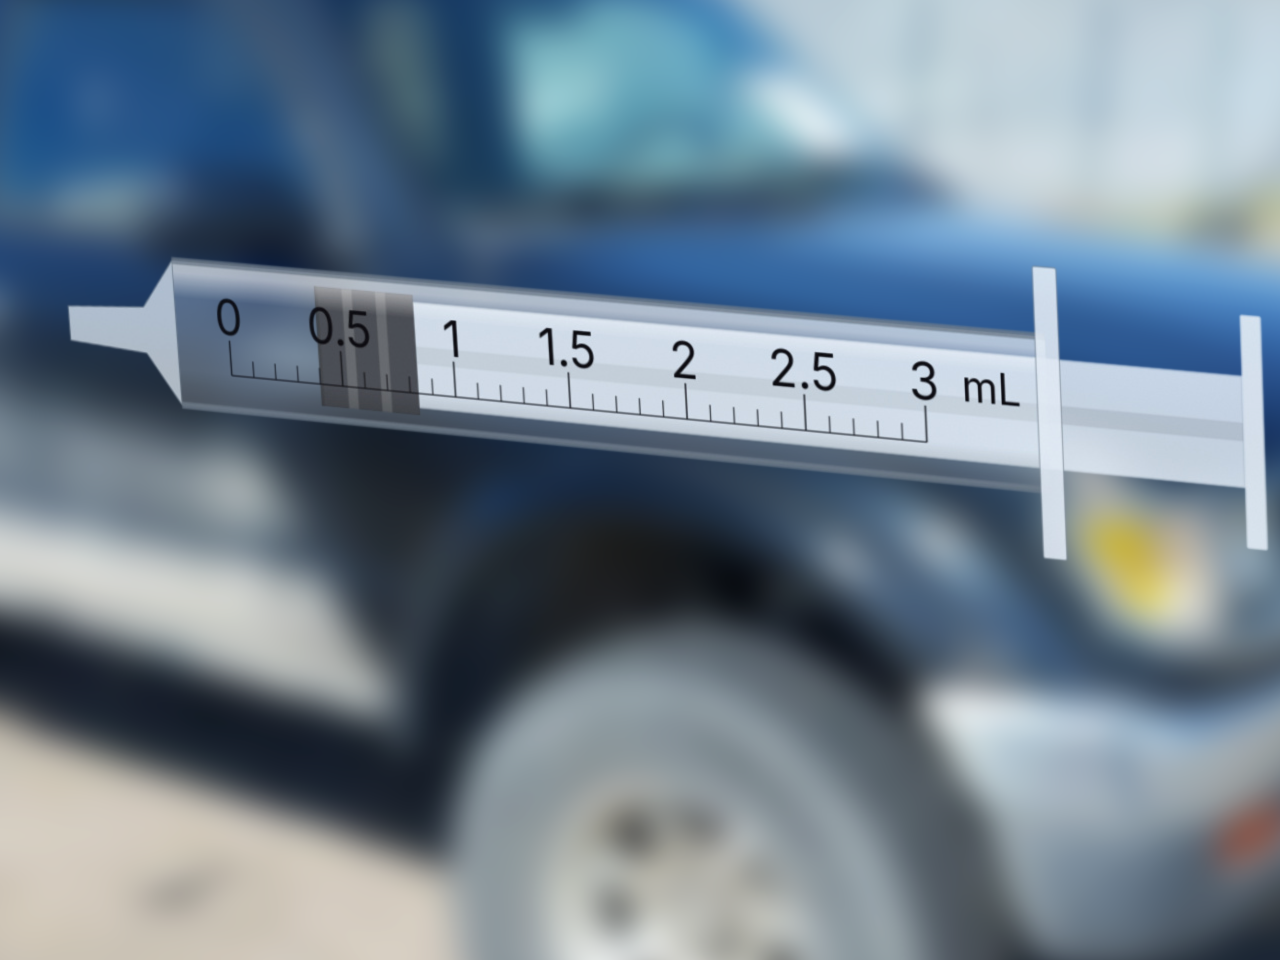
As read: 0.4; mL
